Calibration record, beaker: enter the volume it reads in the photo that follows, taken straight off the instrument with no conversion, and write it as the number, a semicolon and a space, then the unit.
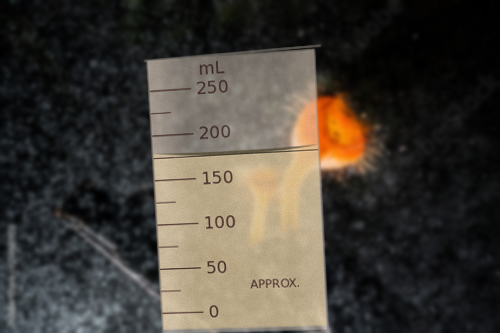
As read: 175; mL
